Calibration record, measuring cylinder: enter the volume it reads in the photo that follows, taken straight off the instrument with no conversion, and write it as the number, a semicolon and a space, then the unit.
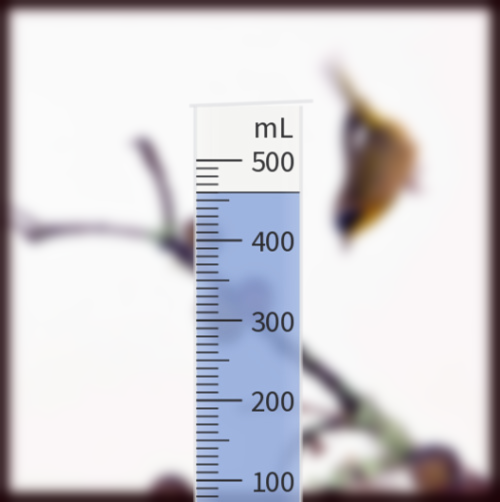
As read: 460; mL
